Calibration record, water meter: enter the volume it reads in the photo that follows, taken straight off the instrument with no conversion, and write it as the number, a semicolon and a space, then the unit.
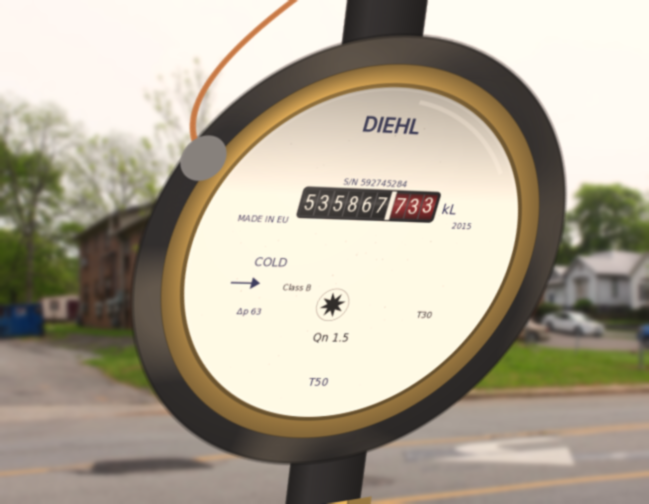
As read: 535867.733; kL
